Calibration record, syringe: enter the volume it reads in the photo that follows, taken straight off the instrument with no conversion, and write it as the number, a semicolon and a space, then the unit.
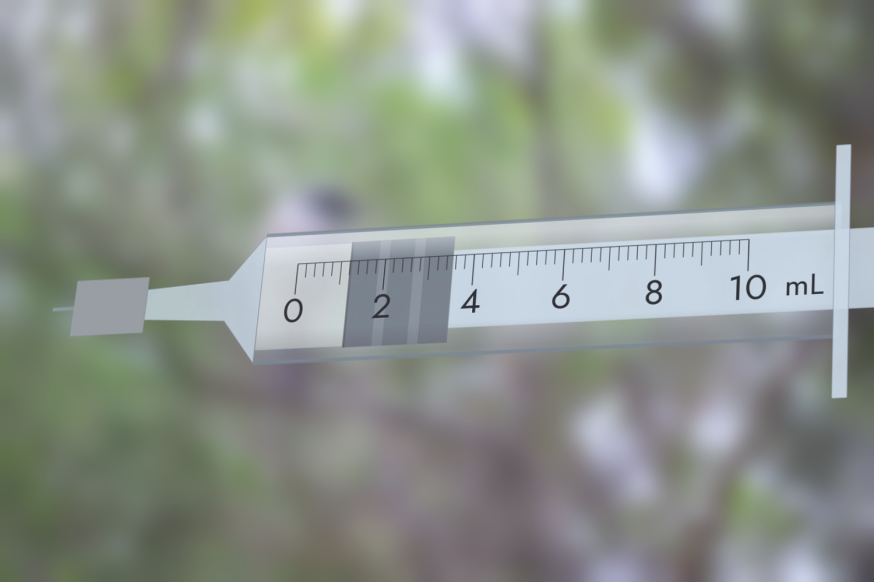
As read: 1.2; mL
